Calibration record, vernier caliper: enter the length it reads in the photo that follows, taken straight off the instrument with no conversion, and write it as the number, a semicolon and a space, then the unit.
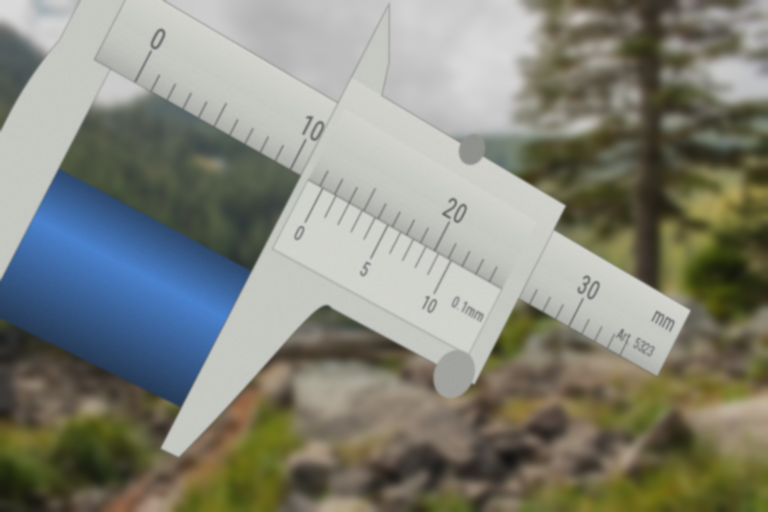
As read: 12.2; mm
